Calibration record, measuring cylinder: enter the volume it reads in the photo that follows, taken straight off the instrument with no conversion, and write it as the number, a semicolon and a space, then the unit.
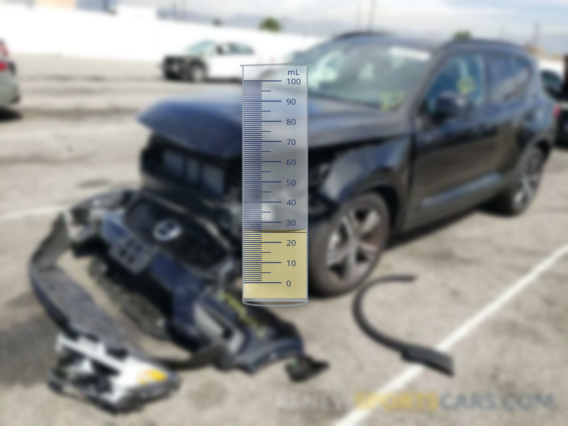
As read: 25; mL
